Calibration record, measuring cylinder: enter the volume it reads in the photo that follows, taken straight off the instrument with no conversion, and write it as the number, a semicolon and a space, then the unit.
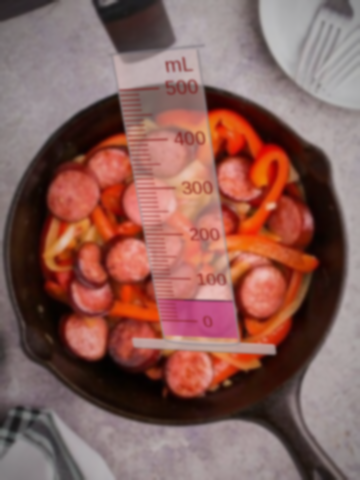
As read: 50; mL
